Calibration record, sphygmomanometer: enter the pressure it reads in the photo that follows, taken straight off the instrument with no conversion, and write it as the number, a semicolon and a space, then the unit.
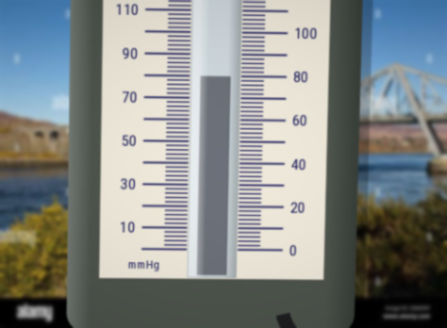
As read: 80; mmHg
